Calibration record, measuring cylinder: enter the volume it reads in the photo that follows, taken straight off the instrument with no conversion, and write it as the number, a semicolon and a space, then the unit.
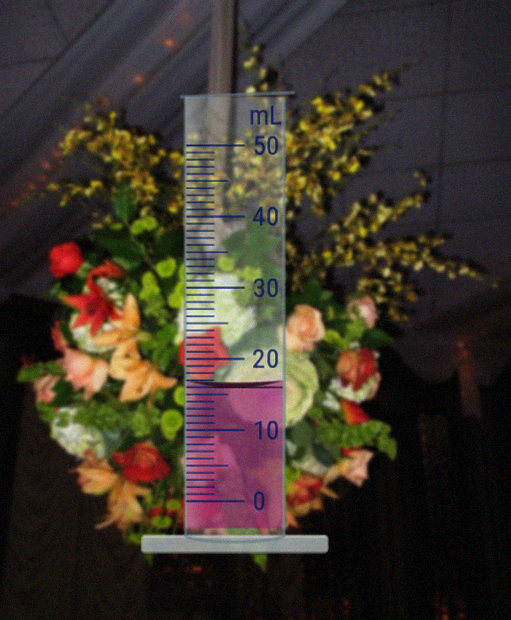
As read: 16; mL
